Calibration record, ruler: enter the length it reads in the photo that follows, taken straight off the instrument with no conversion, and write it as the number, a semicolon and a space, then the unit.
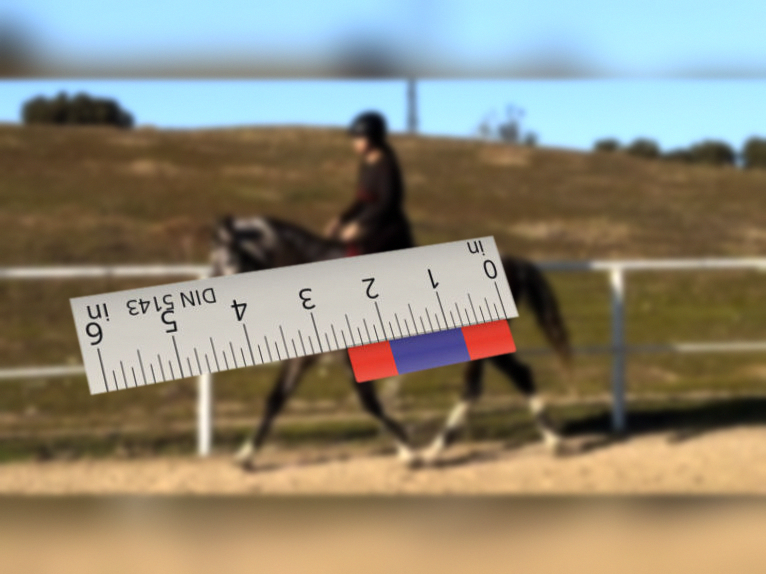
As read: 2.625; in
